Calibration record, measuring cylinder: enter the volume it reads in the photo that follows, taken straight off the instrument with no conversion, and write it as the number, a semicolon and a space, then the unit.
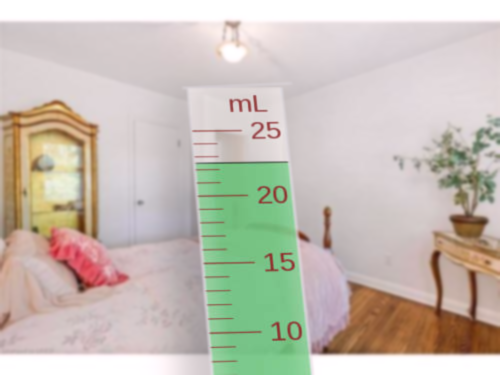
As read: 22.5; mL
